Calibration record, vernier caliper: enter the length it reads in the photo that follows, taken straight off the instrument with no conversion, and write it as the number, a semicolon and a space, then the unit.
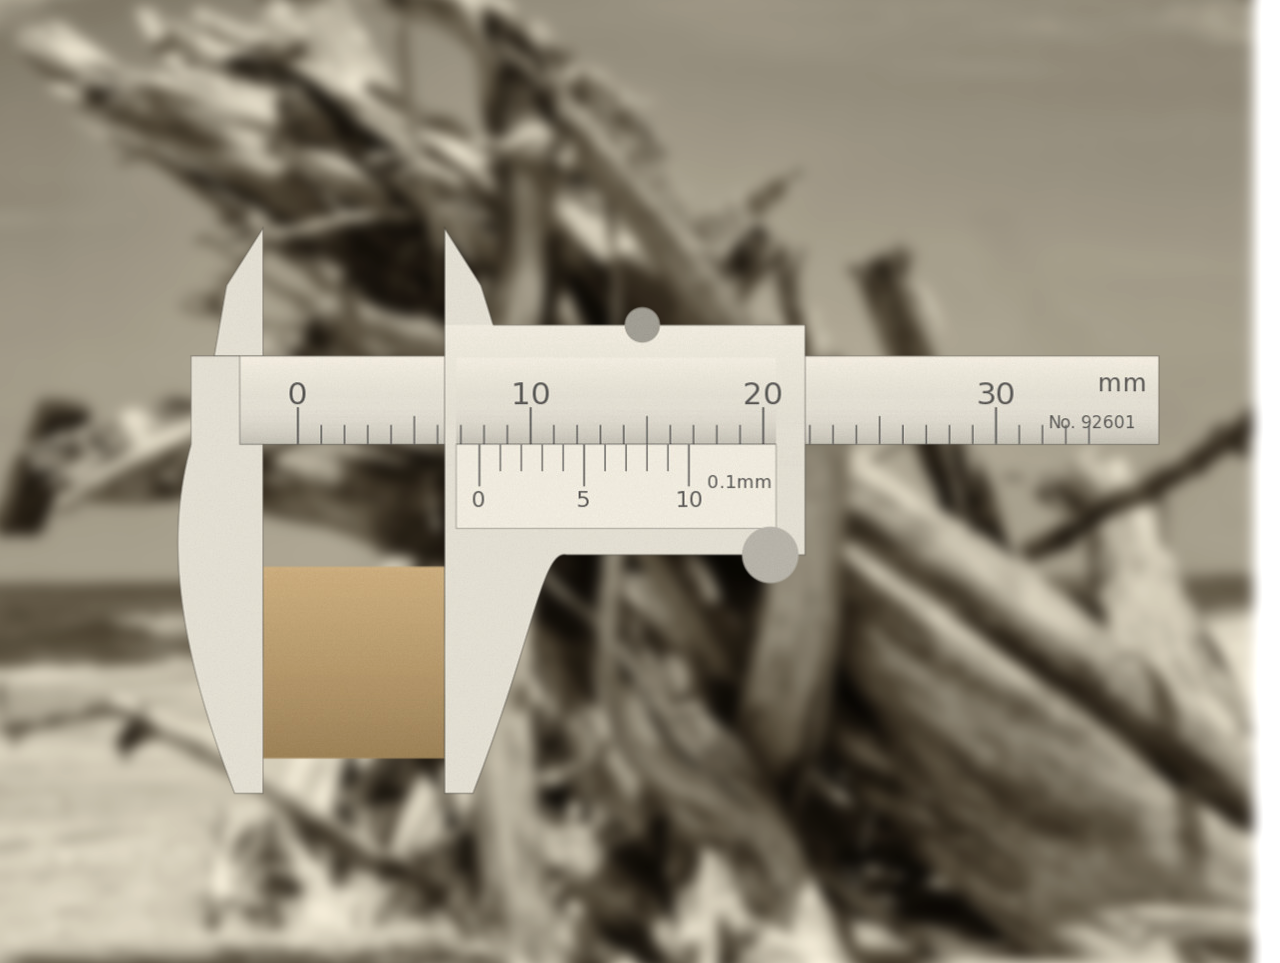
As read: 7.8; mm
